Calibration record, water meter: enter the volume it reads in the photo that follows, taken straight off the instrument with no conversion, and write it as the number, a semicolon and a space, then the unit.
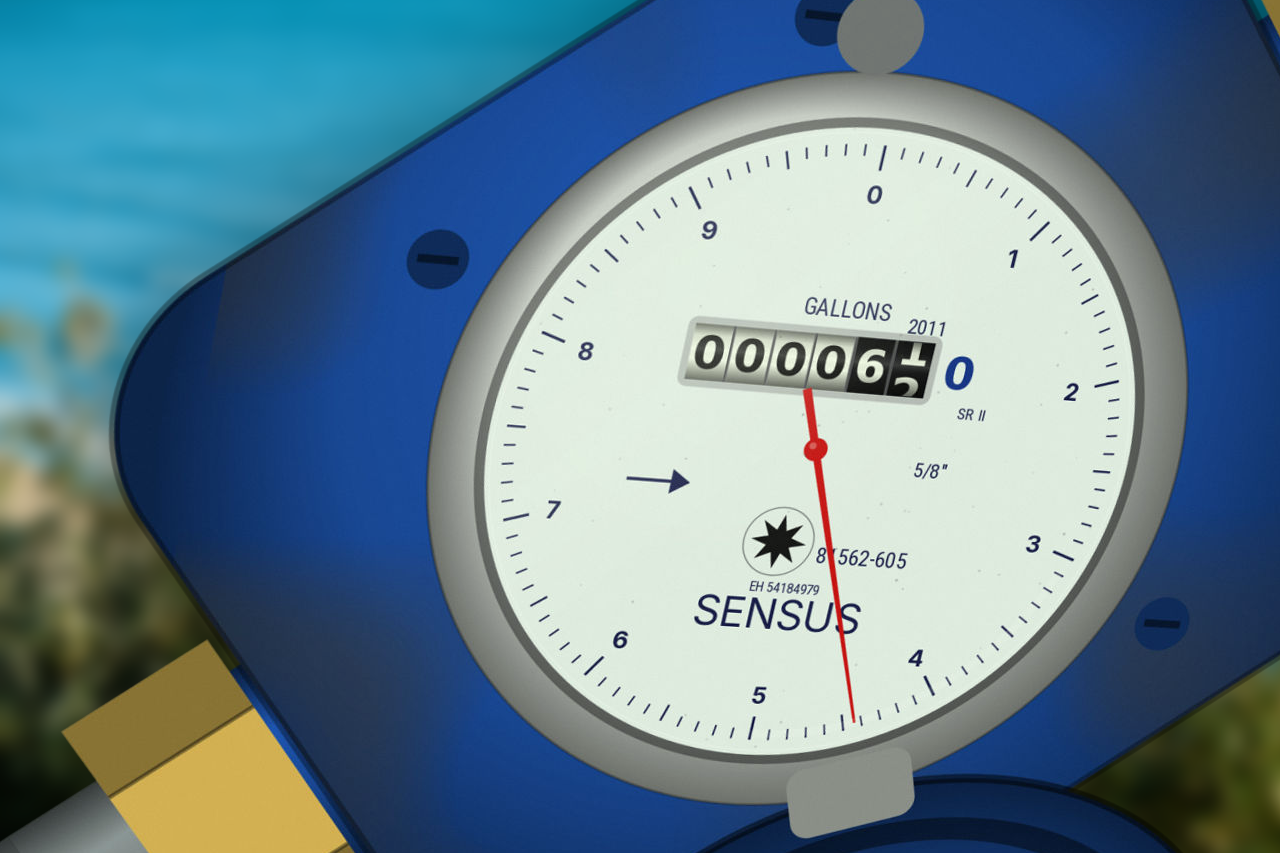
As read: 614.4; gal
